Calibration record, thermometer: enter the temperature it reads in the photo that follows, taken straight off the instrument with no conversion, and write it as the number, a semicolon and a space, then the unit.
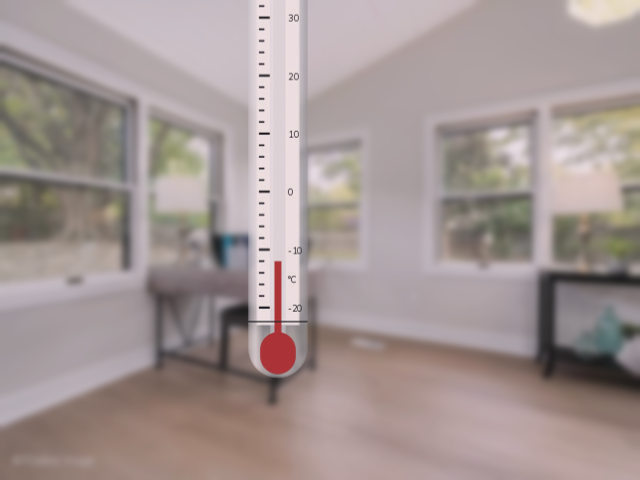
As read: -12; °C
